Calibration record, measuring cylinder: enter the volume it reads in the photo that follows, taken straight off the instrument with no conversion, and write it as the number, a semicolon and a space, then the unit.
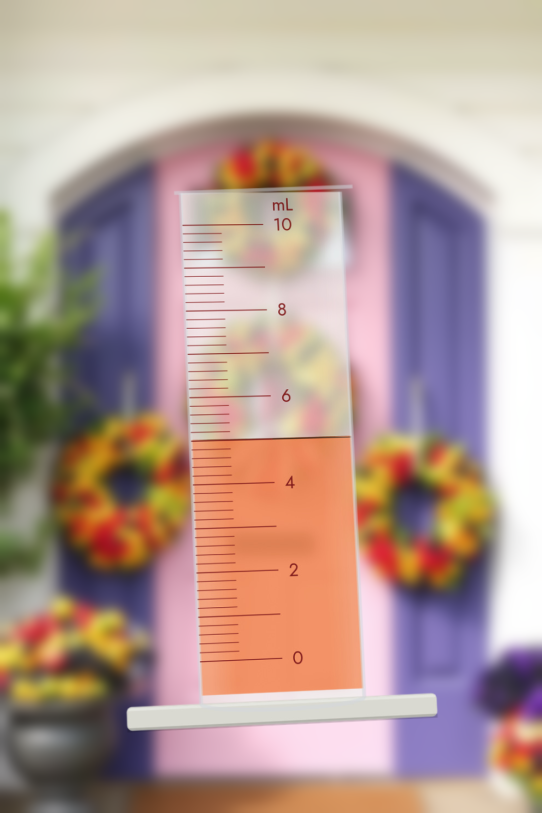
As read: 5; mL
